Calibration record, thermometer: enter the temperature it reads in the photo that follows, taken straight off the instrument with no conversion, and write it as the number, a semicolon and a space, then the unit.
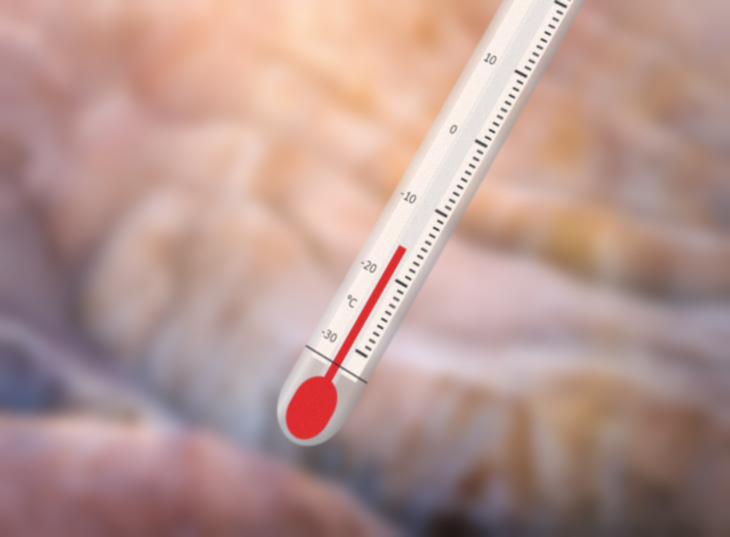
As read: -16; °C
